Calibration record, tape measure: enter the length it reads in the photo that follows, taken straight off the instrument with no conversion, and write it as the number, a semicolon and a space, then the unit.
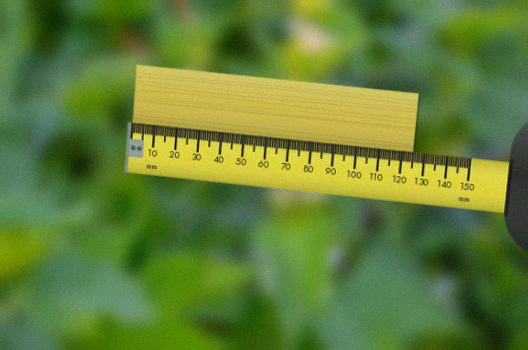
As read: 125; mm
